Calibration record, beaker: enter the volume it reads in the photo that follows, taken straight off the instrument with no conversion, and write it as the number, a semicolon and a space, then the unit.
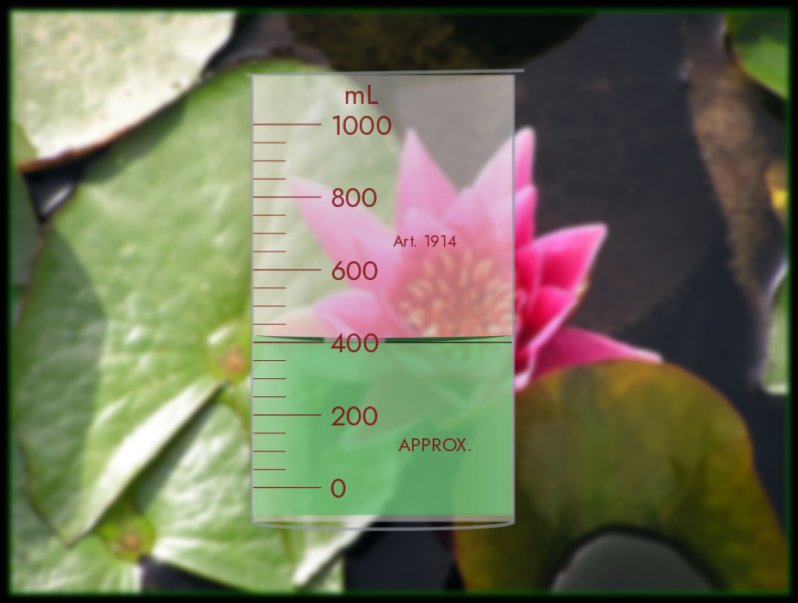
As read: 400; mL
